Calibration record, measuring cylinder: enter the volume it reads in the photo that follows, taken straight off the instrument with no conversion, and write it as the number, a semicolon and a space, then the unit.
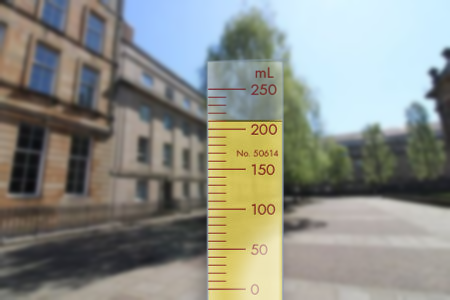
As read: 210; mL
